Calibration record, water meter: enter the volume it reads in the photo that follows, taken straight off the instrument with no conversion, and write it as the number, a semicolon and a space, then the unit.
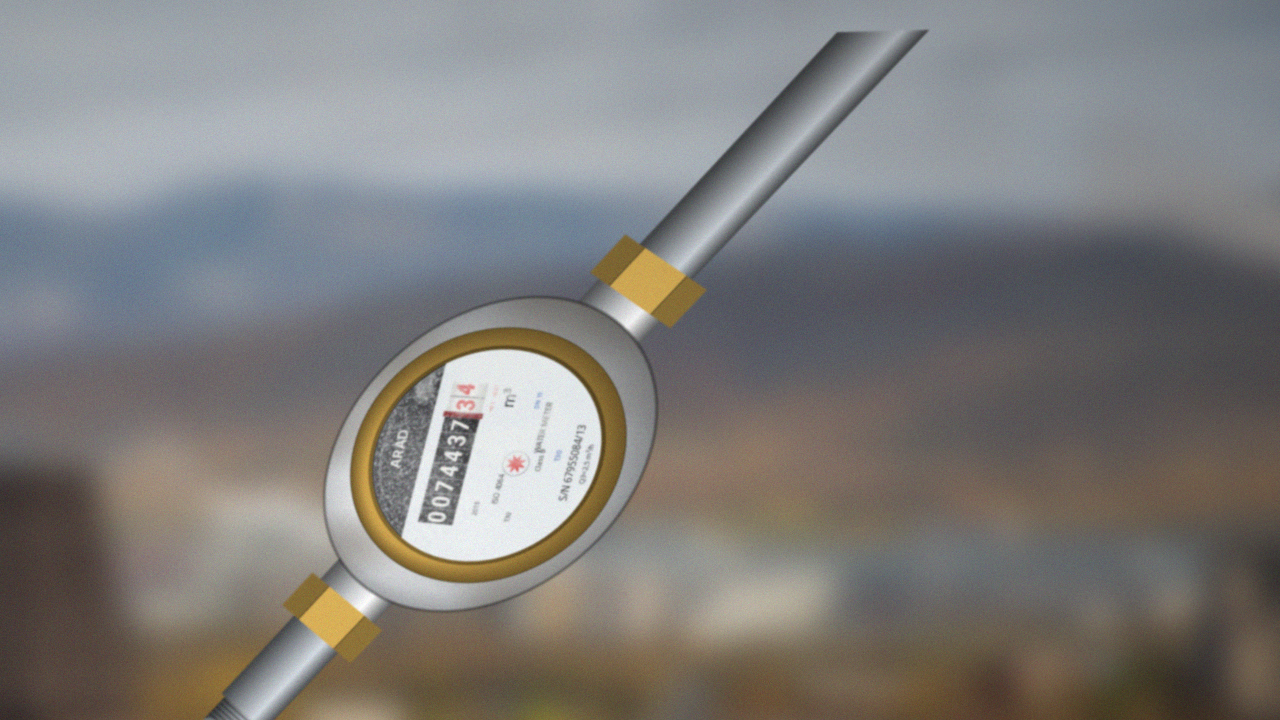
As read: 74437.34; m³
